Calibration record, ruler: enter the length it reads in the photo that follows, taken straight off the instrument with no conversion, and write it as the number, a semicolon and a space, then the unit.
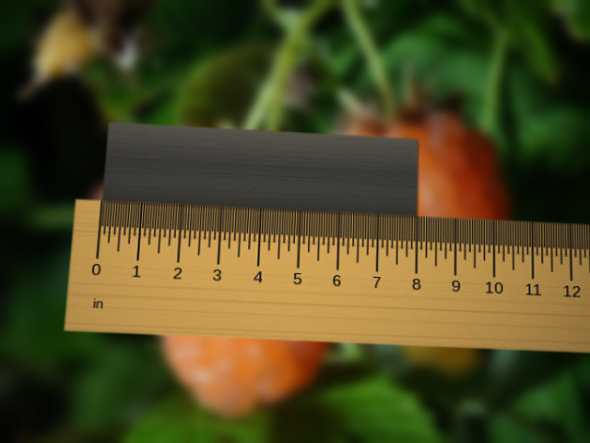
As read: 8; in
